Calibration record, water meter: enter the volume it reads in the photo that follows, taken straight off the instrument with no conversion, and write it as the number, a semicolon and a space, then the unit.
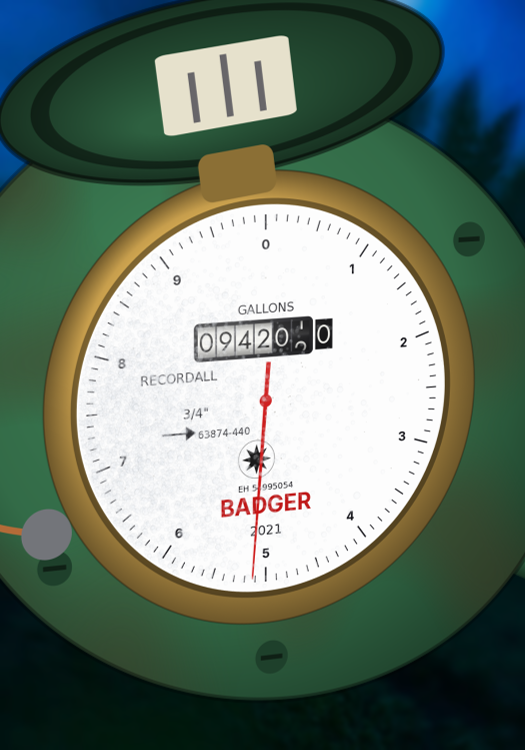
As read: 942015.1; gal
